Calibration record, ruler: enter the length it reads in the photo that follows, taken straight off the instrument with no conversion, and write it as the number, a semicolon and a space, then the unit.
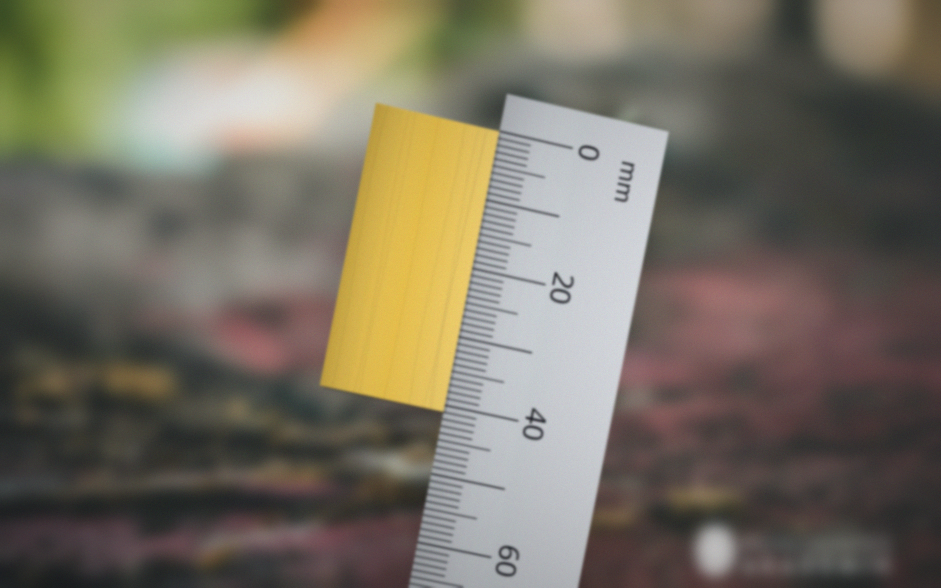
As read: 41; mm
